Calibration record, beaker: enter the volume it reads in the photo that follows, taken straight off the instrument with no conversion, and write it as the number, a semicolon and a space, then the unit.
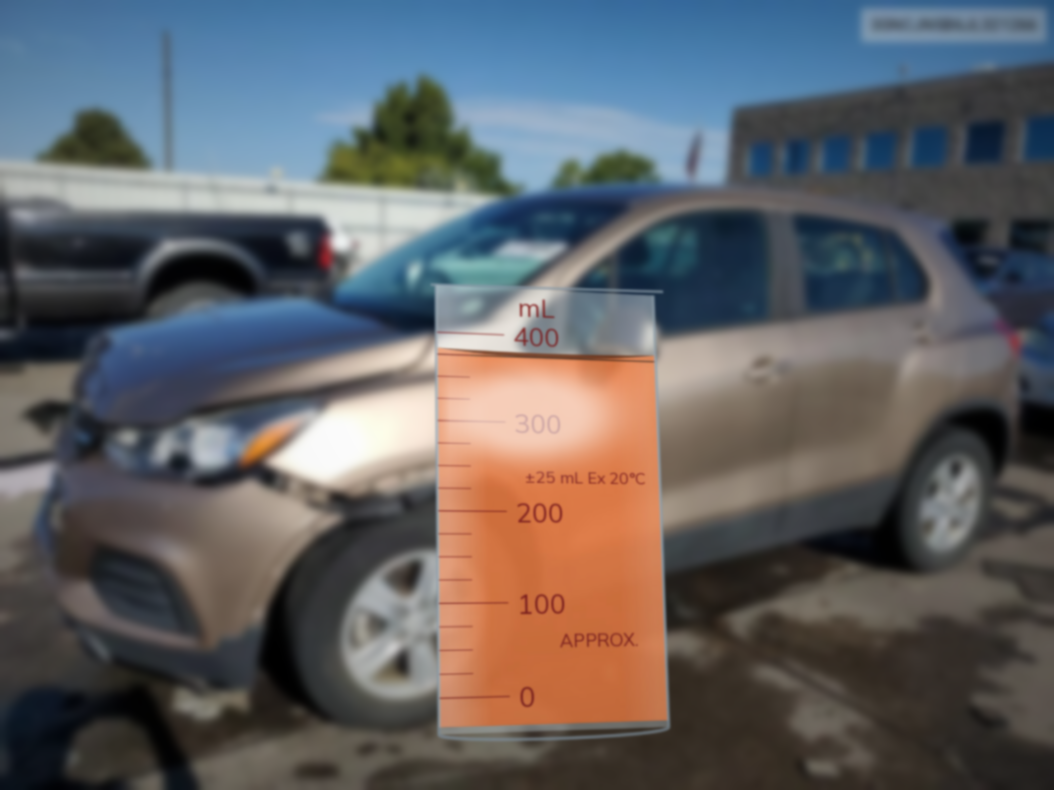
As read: 375; mL
